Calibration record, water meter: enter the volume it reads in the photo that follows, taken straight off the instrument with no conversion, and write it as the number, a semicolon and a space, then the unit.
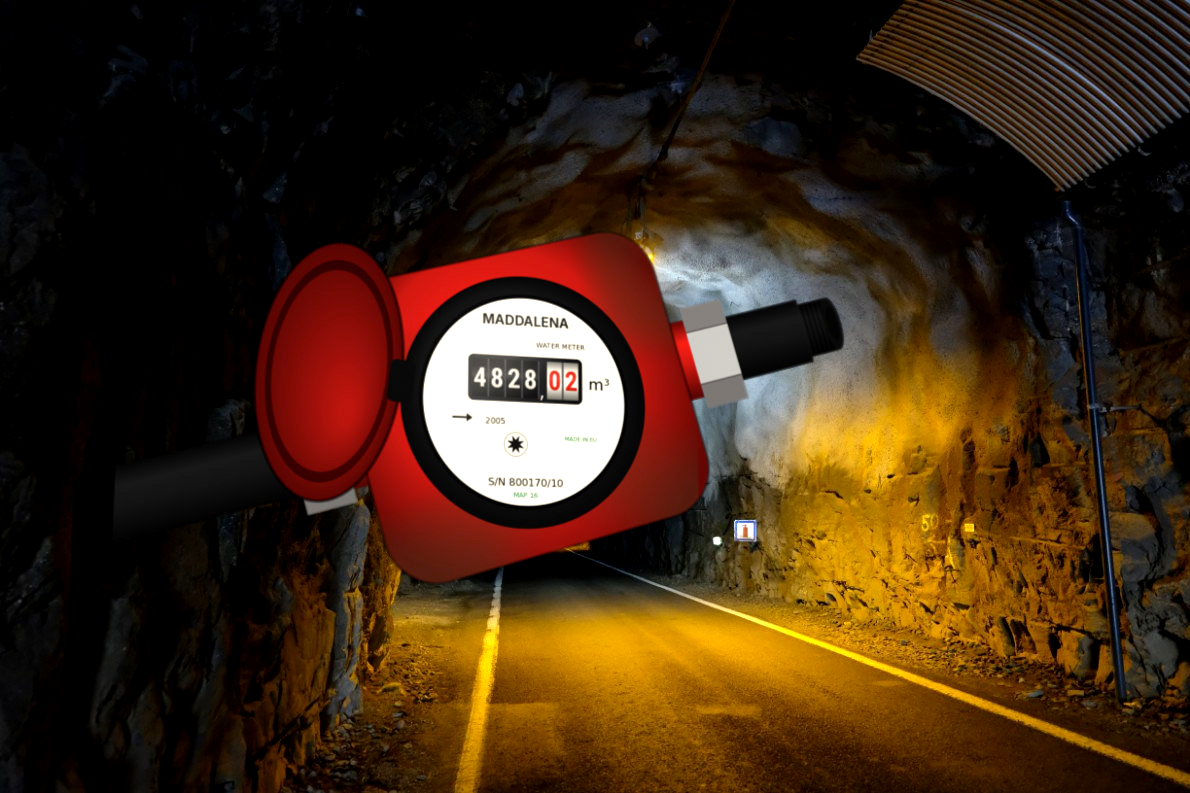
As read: 4828.02; m³
